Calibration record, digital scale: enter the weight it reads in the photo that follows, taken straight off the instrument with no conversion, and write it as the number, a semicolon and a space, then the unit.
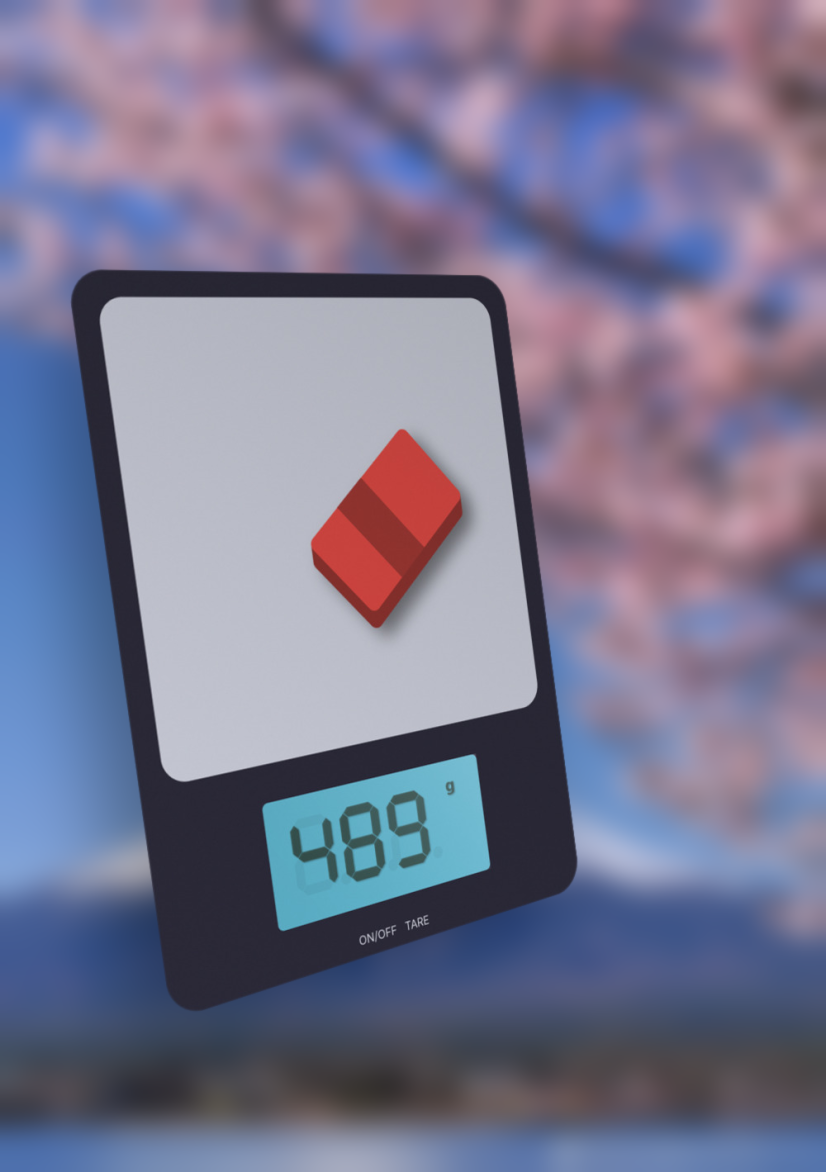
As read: 489; g
